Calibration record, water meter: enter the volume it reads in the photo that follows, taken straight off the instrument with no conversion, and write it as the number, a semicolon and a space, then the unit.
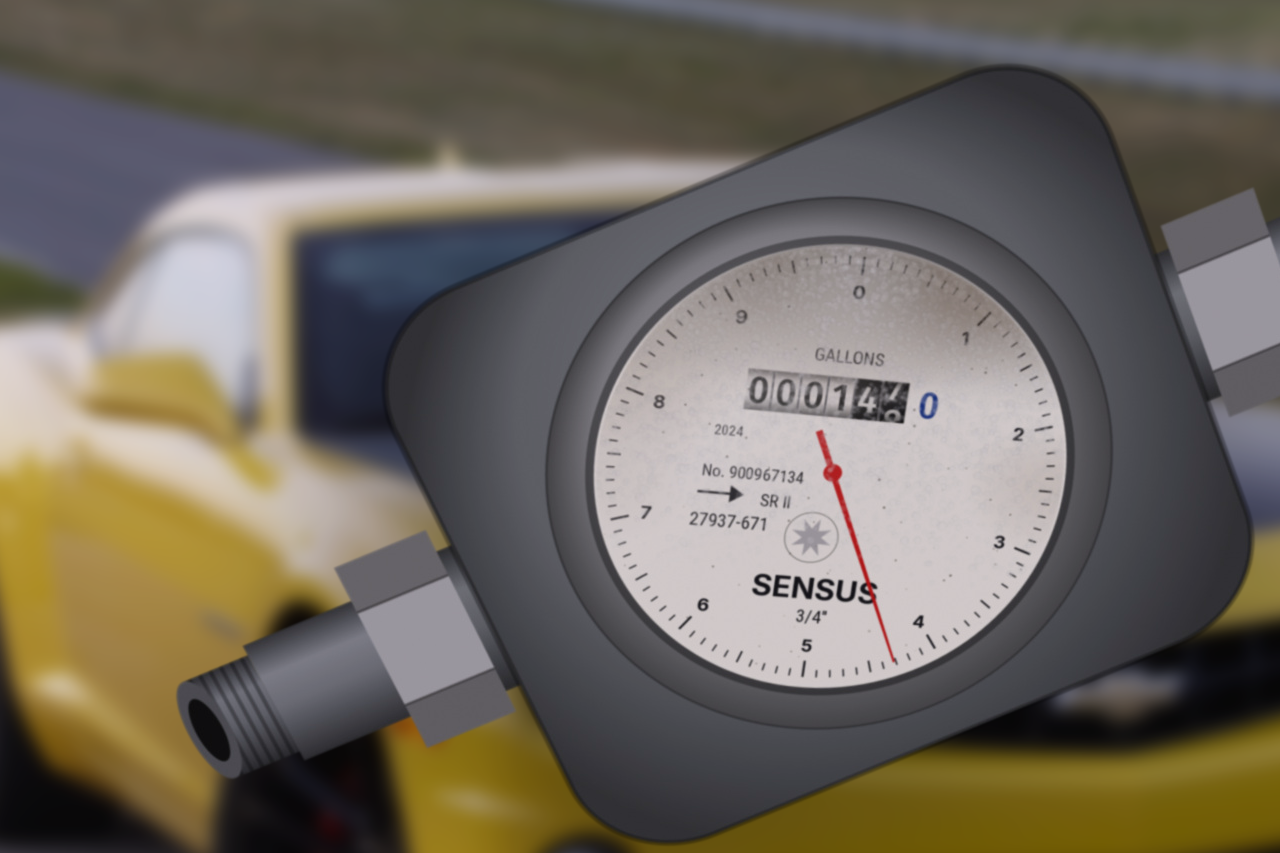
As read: 1474.3; gal
